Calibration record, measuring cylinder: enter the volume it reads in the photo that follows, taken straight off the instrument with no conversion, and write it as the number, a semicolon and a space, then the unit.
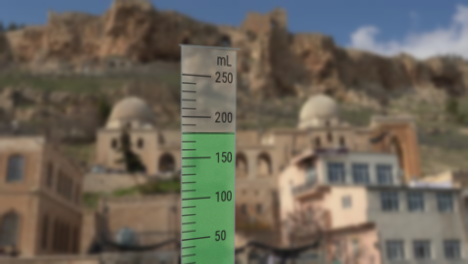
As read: 180; mL
